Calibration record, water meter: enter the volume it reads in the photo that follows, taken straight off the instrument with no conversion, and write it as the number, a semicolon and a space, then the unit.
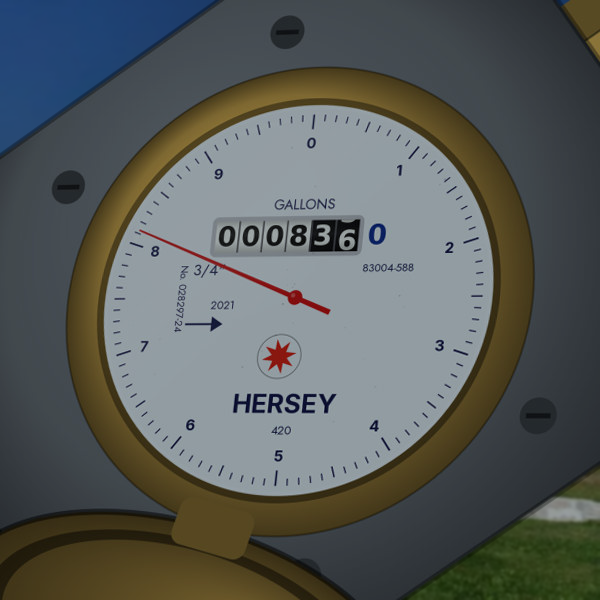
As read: 8358.1; gal
